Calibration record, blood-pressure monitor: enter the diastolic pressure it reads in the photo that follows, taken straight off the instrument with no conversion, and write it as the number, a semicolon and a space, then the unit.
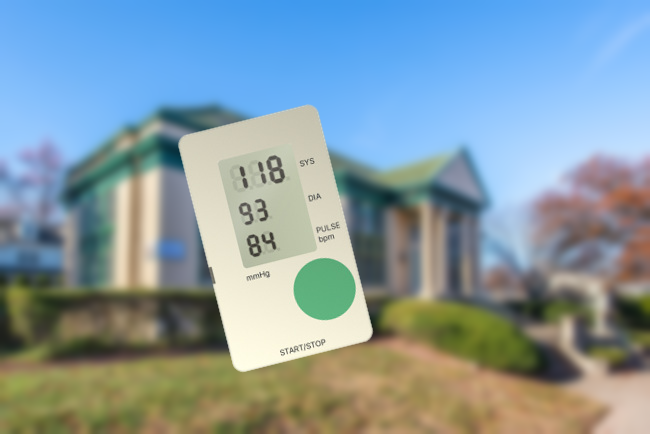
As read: 93; mmHg
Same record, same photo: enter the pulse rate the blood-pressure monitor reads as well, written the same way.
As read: 84; bpm
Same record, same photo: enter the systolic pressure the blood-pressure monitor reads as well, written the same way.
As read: 118; mmHg
